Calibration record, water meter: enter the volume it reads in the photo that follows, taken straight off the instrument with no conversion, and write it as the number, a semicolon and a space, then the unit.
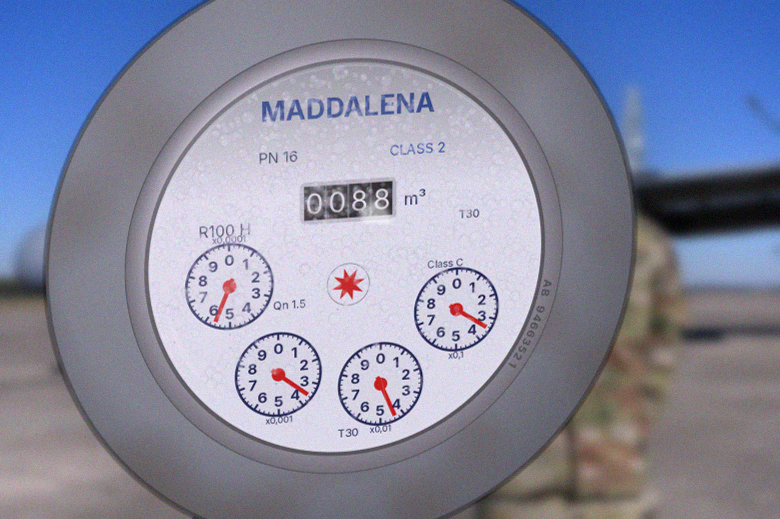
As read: 88.3435; m³
